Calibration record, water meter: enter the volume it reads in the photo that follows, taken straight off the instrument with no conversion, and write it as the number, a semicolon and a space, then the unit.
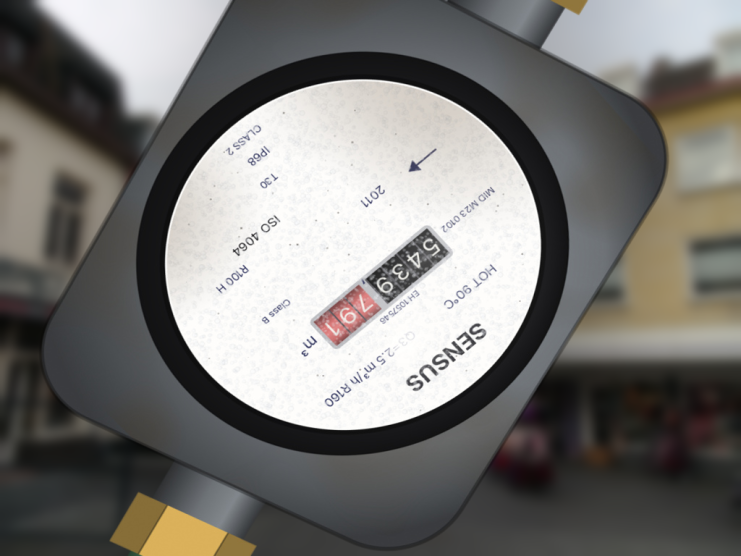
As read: 5439.791; m³
